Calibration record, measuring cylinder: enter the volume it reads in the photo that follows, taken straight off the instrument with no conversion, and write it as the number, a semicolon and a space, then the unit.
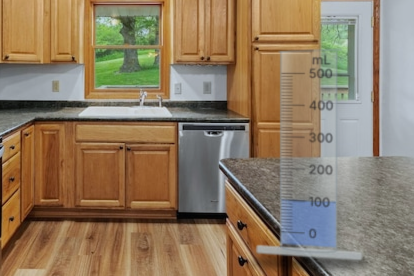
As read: 100; mL
